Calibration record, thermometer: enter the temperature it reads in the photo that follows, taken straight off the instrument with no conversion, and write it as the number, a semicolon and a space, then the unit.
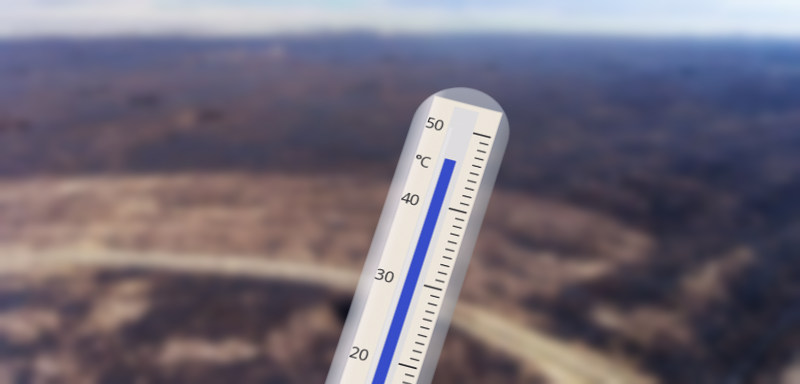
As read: 46; °C
